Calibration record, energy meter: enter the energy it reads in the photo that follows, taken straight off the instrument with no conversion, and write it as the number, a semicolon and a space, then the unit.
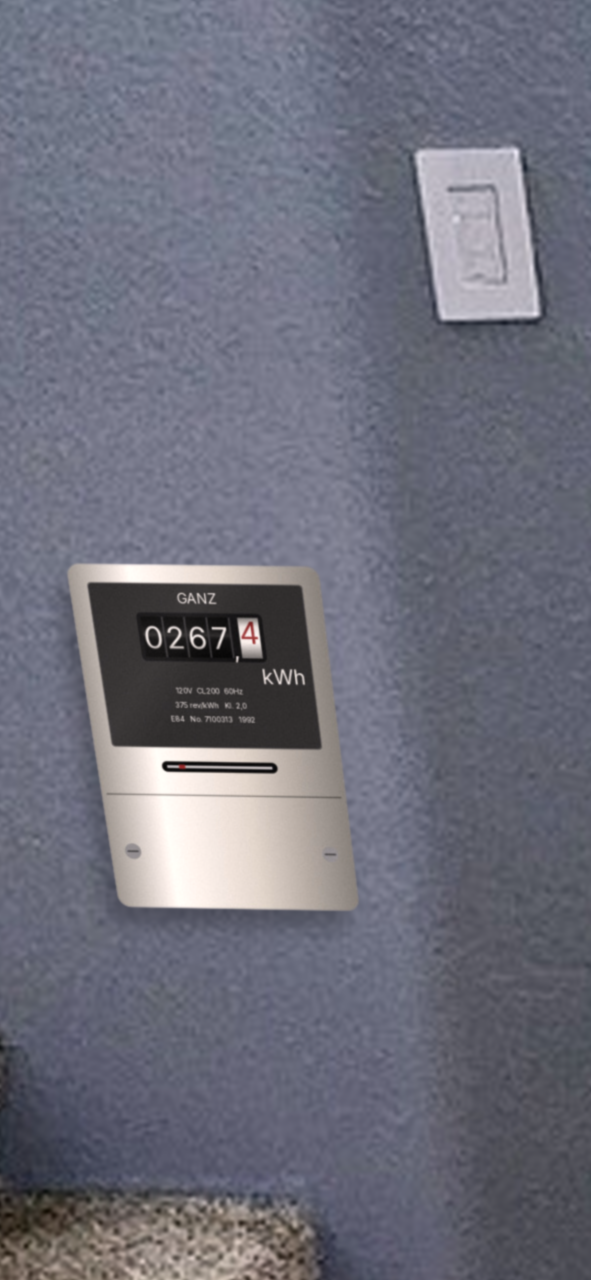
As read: 267.4; kWh
